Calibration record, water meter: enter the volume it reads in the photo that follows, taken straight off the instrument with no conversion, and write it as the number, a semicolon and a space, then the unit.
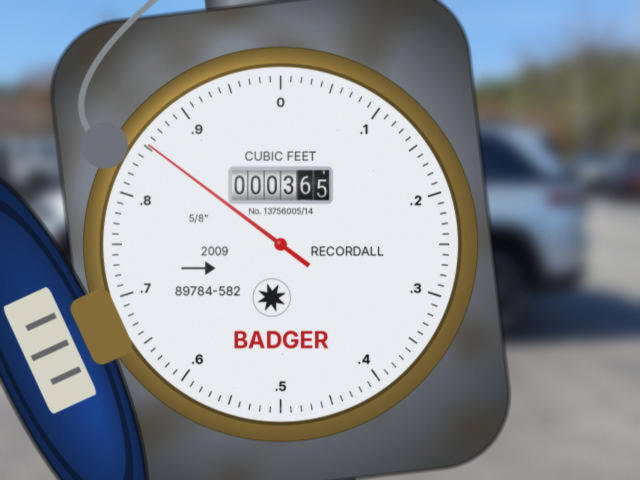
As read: 364.85; ft³
